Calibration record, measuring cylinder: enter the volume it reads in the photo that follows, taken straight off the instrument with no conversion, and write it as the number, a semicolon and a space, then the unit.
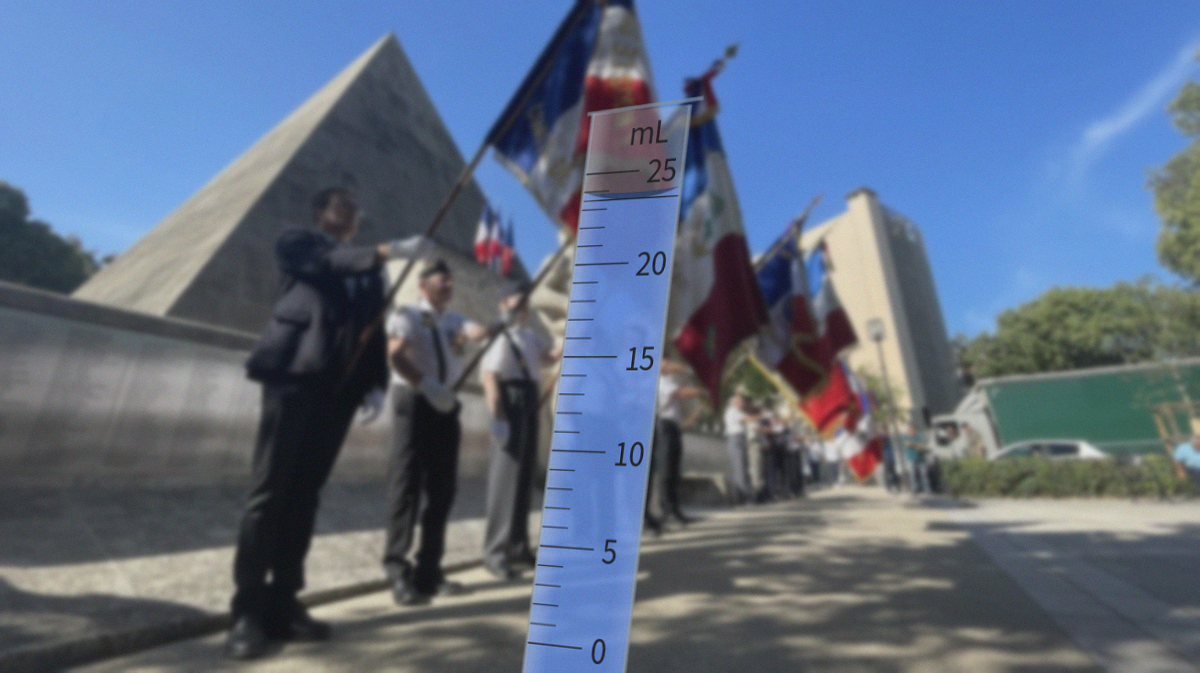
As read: 23.5; mL
